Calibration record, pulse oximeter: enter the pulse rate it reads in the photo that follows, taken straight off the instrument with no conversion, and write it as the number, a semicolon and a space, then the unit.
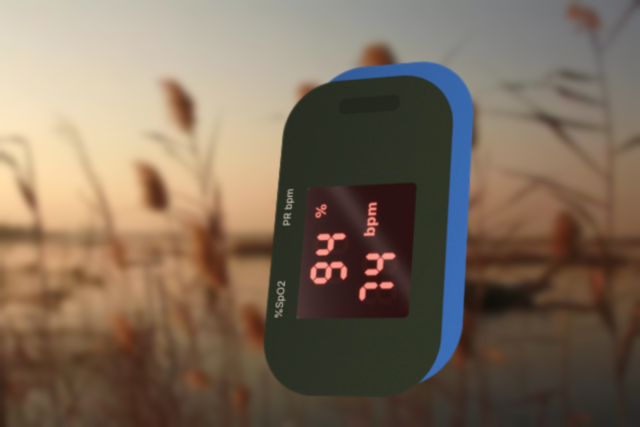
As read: 74; bpm
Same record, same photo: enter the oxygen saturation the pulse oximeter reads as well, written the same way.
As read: 94; %
